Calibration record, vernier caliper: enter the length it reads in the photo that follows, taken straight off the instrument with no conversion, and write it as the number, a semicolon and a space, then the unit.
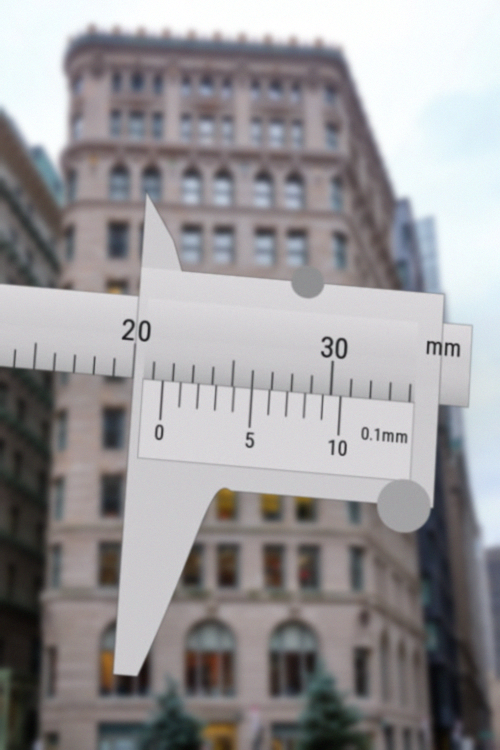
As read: 21.5; mm
